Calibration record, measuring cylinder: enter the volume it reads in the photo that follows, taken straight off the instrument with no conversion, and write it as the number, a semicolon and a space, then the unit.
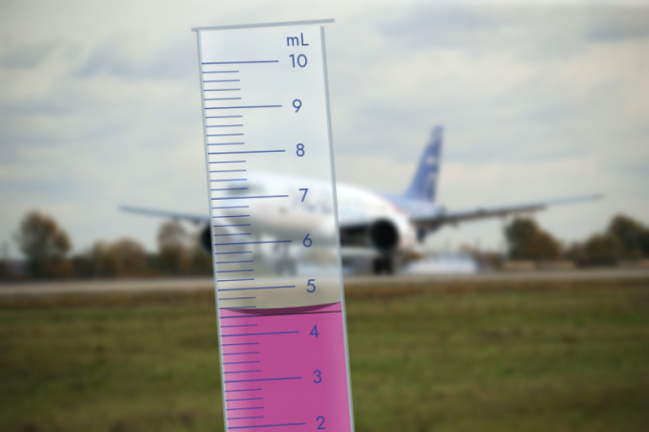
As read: 4.4; mL
